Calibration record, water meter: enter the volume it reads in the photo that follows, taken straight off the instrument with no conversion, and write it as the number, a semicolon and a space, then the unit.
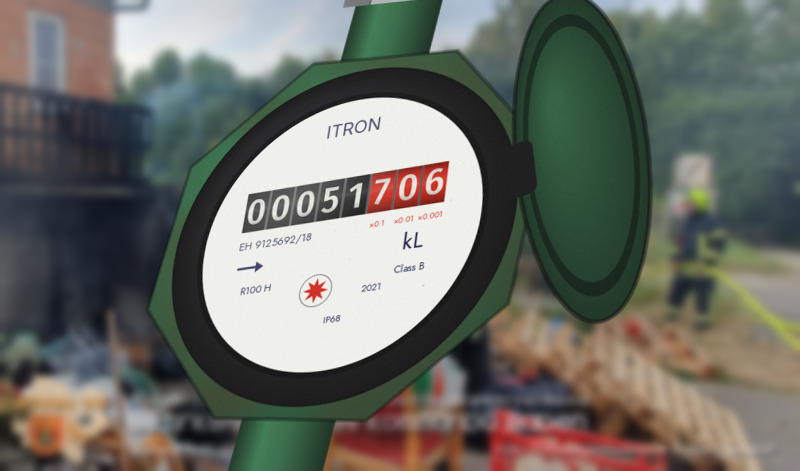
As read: 51.706; kL
